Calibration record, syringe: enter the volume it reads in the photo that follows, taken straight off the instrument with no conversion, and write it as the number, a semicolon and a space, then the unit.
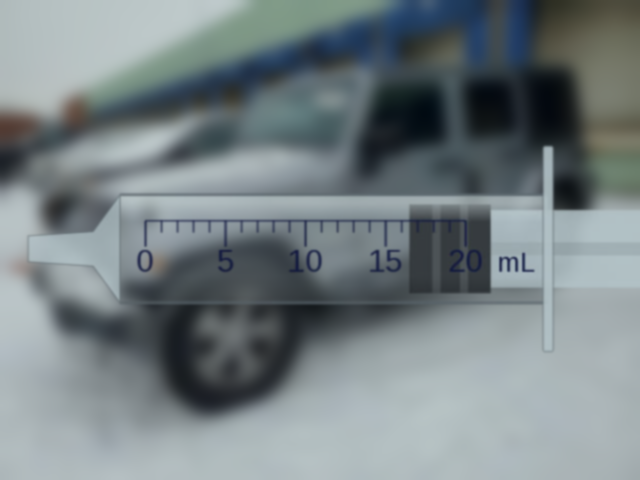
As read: 16.5; mL
